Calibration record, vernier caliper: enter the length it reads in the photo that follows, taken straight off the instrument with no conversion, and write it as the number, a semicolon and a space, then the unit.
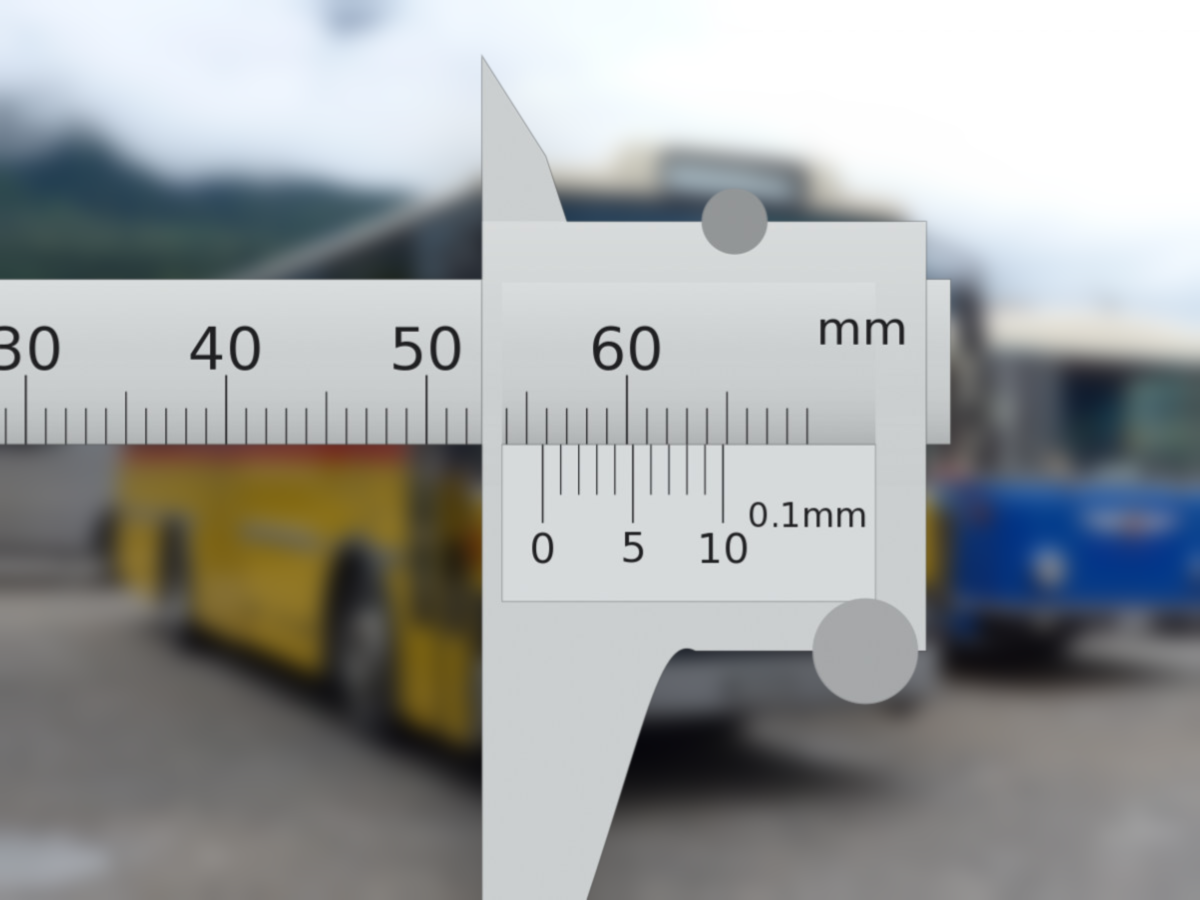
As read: 55.8; mm
